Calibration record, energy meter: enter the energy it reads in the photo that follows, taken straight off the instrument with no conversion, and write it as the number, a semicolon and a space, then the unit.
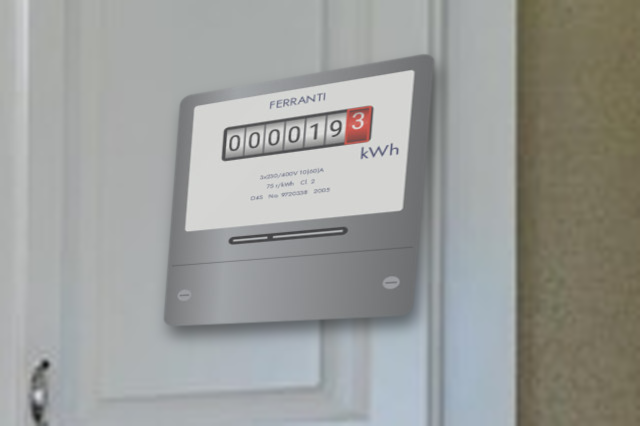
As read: 19.3; kWh
